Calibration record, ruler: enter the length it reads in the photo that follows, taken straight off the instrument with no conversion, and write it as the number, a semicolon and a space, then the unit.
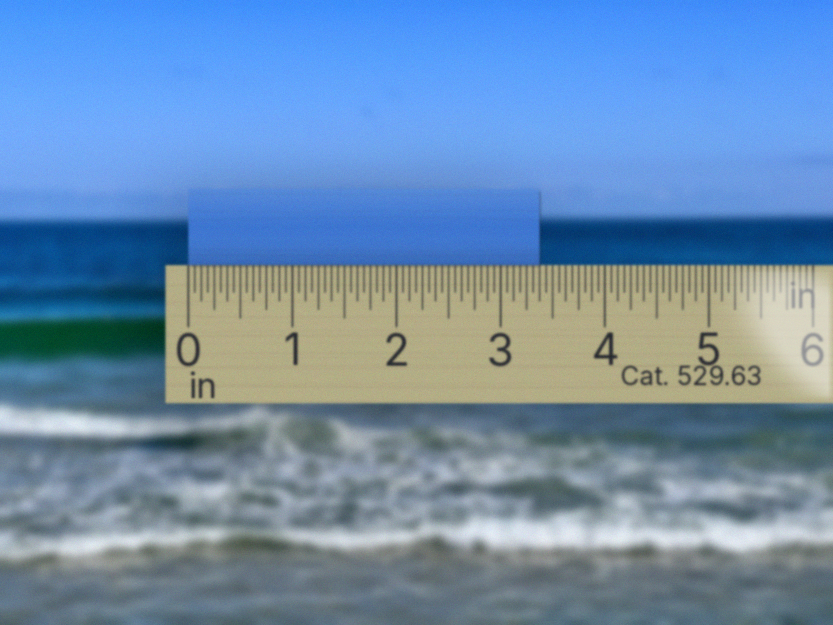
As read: 3.375; in
